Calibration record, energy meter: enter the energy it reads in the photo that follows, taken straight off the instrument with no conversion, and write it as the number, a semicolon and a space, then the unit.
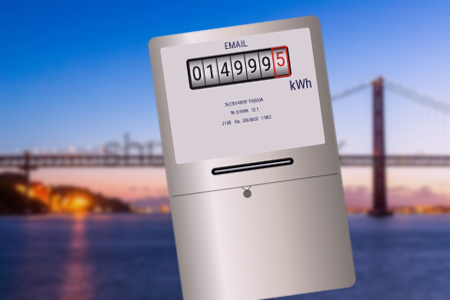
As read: 14999.5; kWh
